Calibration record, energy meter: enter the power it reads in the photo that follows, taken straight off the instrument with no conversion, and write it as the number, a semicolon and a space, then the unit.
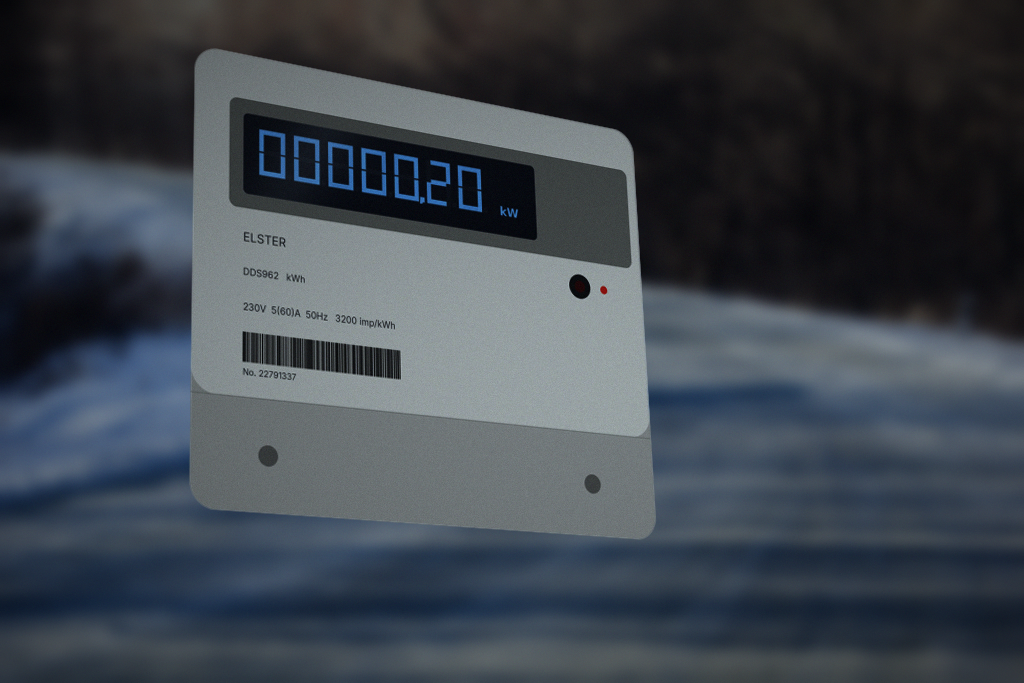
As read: 0.20; kW
